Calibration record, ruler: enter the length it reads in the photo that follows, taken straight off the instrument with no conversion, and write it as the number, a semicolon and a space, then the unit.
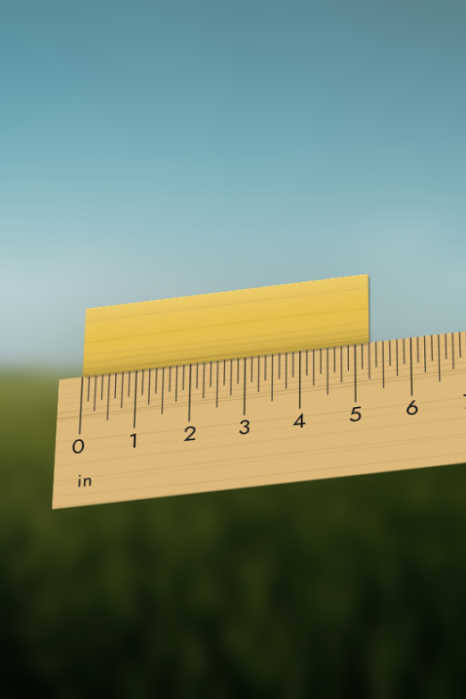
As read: 5.25; in
